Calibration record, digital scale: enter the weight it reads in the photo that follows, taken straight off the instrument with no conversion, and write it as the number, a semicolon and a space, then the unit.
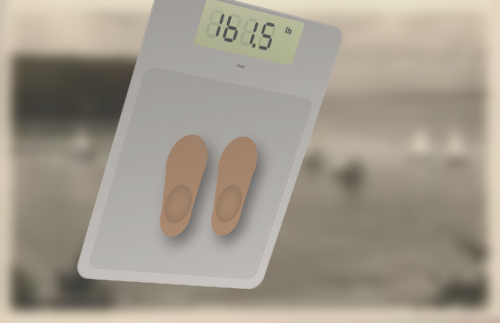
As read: 161.5; lb
